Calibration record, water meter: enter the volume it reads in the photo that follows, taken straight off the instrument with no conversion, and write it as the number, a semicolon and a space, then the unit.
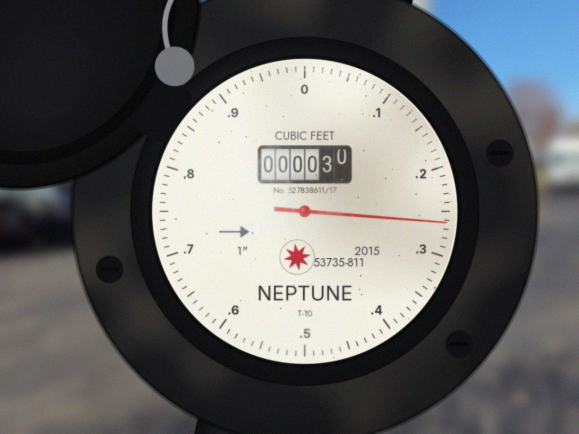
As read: 30.26; ft³
